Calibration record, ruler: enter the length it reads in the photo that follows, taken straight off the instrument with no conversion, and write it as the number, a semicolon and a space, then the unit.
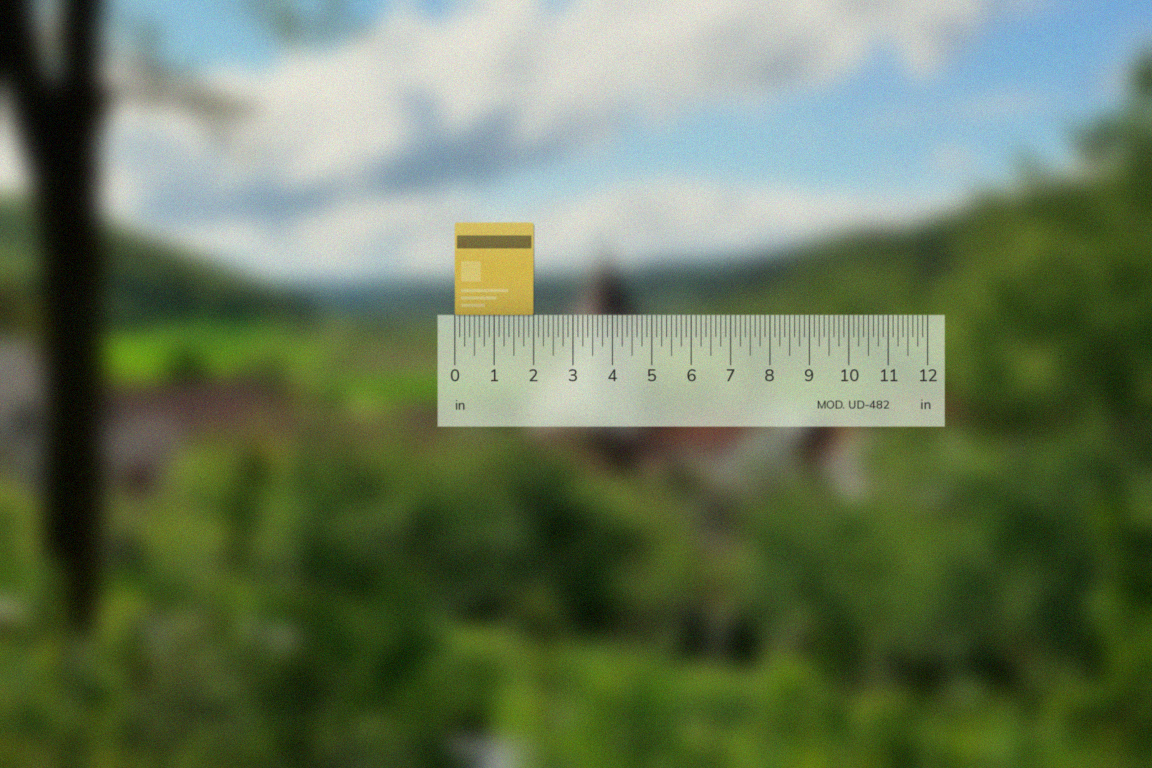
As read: 2; in
